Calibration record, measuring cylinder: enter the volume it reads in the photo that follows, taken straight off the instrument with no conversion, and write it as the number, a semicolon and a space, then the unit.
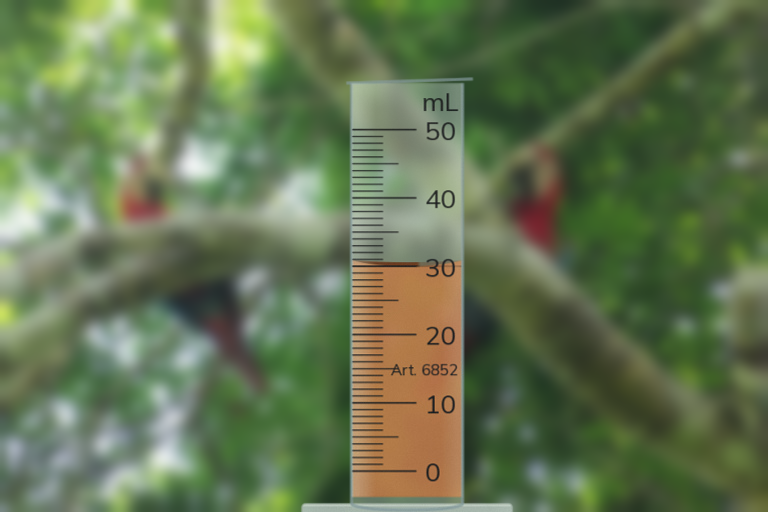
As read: 30; mL
